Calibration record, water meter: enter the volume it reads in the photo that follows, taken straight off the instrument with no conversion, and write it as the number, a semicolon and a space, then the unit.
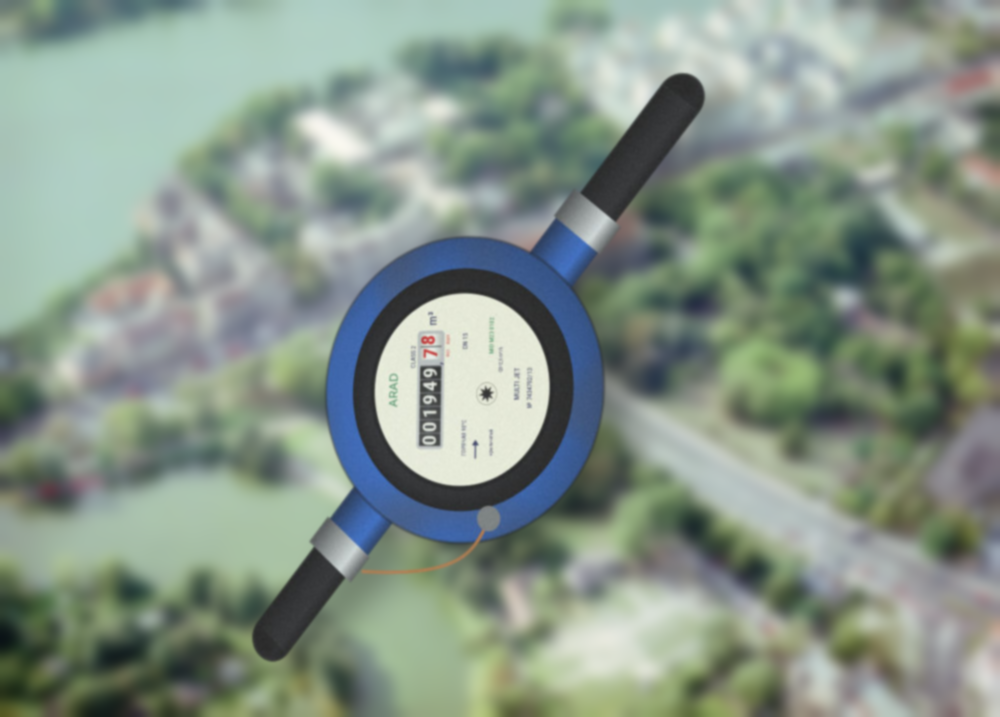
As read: 1949.78; m³
